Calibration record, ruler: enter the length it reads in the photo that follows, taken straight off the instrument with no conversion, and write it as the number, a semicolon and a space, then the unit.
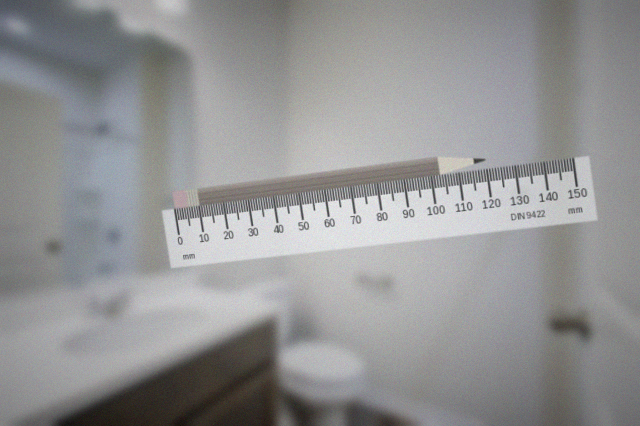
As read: 120; mm
